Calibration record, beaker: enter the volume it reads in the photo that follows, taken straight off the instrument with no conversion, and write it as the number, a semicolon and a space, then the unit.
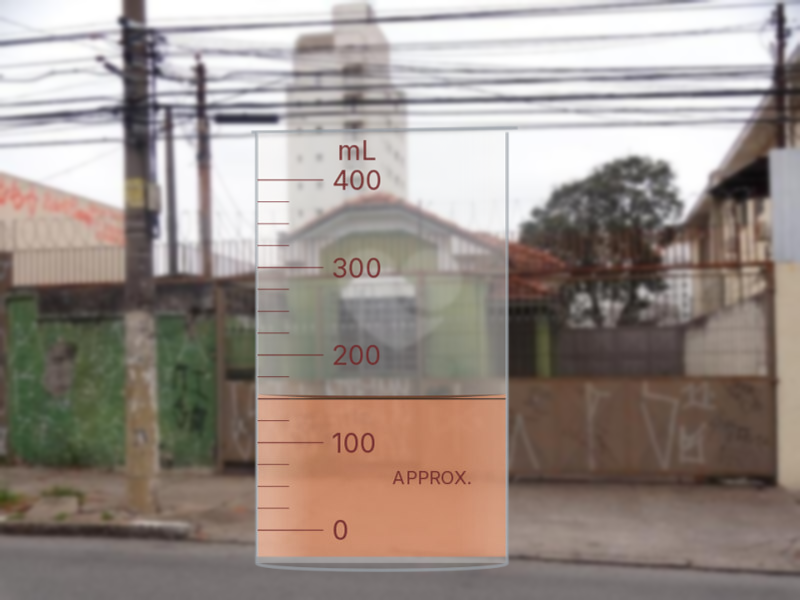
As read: 150; mL
